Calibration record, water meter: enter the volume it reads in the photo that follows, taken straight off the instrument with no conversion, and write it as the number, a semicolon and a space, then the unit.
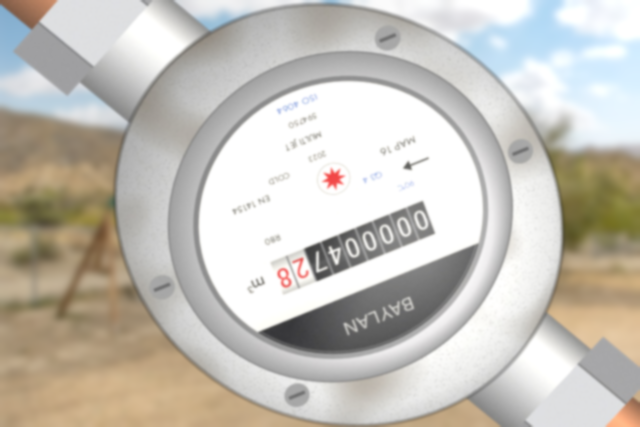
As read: 47.28; m³
